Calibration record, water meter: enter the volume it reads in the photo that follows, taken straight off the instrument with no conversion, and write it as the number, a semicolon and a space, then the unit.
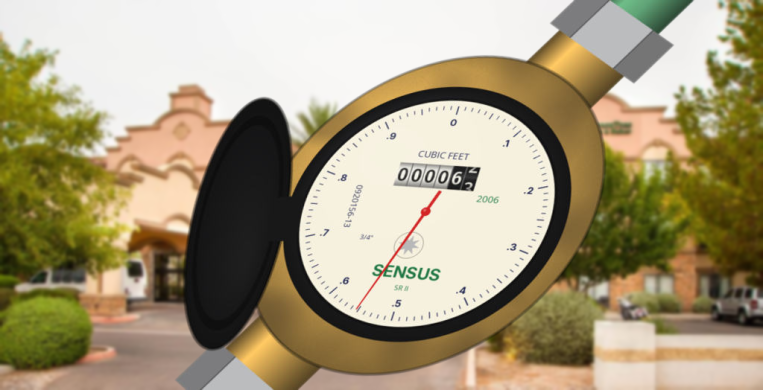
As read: 62.55; ft³
